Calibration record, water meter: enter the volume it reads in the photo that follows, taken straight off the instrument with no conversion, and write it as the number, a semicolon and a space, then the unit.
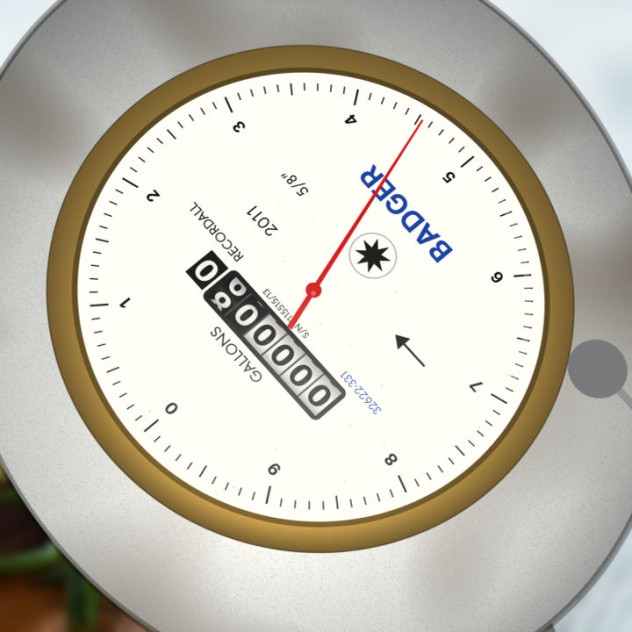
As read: 84.5; gal
